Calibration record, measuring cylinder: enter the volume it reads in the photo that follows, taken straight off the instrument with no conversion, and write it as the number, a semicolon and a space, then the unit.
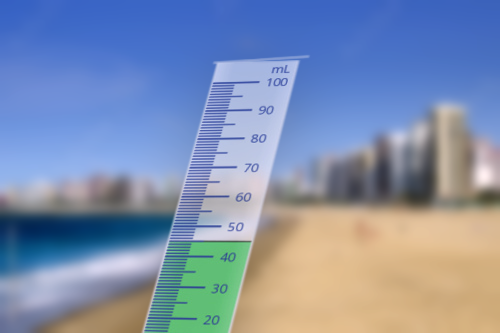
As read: 45; mL
